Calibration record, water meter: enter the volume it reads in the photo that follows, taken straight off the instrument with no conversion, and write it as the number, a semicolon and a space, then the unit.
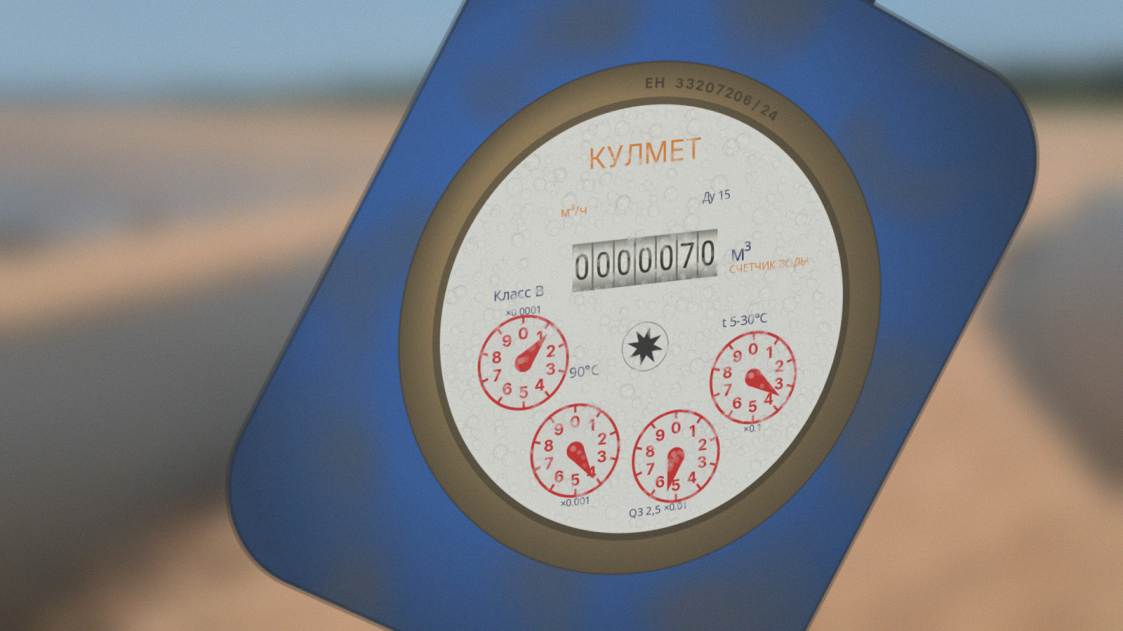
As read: 70.3541; m³
